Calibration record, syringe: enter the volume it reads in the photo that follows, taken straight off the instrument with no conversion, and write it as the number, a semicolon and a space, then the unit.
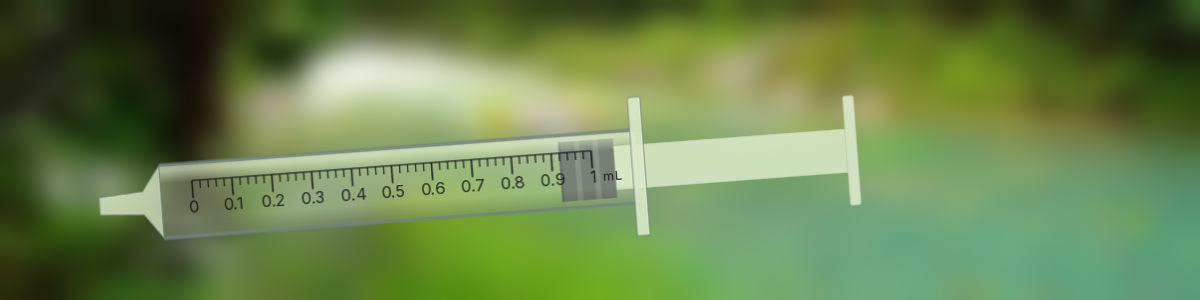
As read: 0.92; mL
